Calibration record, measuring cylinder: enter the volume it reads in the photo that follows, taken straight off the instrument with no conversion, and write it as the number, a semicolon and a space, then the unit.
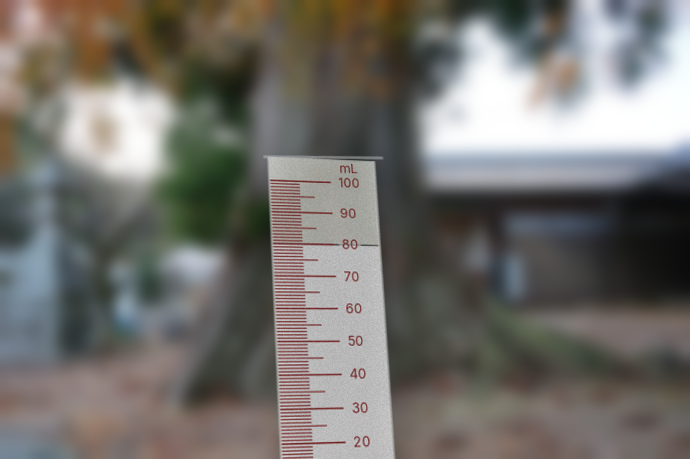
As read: 80; mL
